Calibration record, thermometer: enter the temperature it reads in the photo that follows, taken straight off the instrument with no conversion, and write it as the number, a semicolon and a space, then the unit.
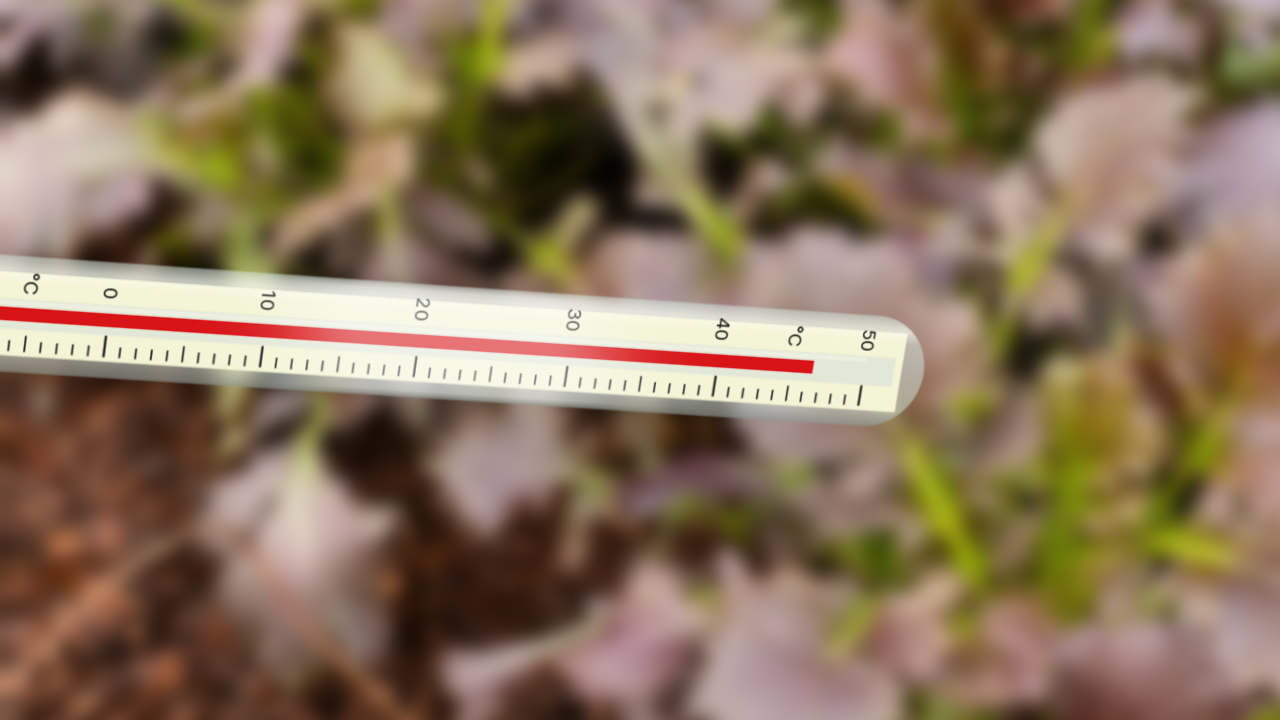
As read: 46.5; °C
